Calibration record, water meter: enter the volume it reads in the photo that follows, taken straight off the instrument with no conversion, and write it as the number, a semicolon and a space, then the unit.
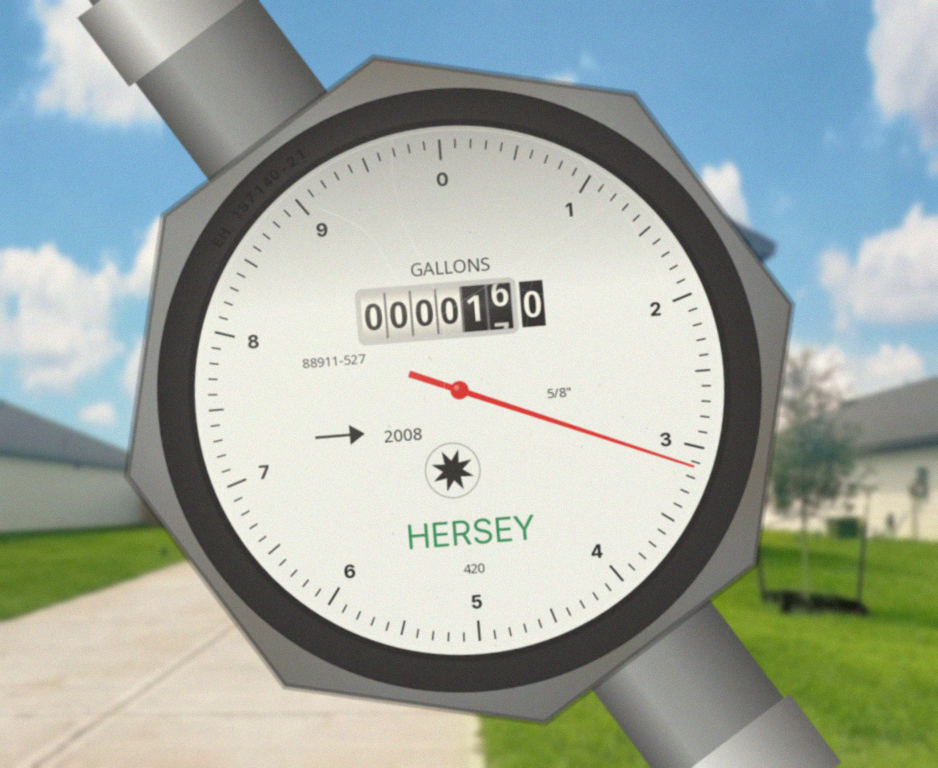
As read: 163.1; gal
